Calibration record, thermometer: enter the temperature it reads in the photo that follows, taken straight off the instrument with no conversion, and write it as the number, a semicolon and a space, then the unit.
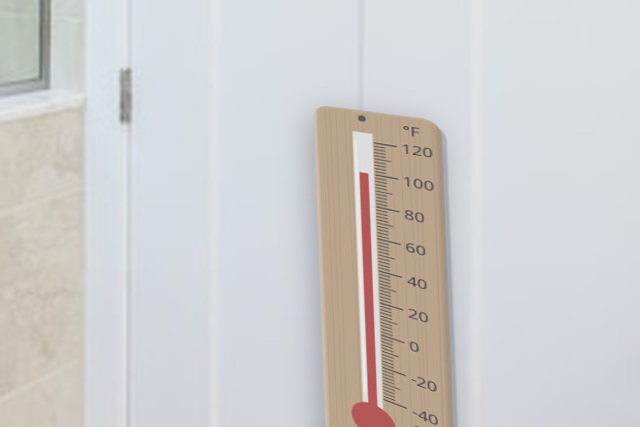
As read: 100; °F
